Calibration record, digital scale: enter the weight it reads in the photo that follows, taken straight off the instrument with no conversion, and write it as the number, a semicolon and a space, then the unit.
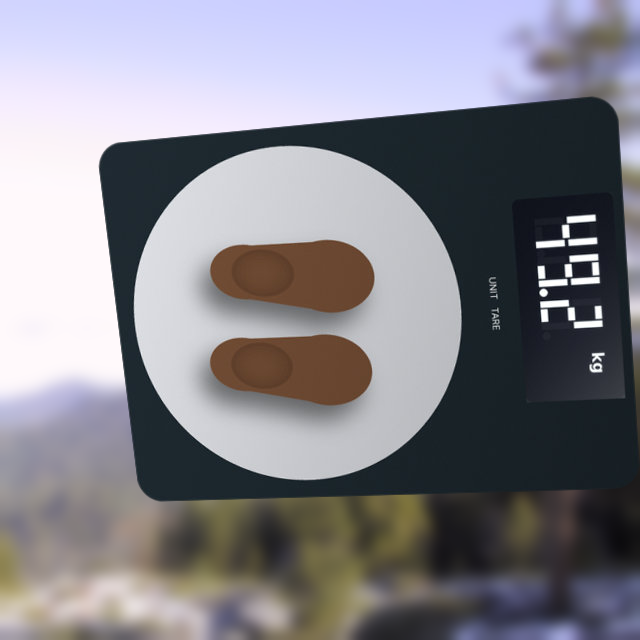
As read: 49.2; kg
